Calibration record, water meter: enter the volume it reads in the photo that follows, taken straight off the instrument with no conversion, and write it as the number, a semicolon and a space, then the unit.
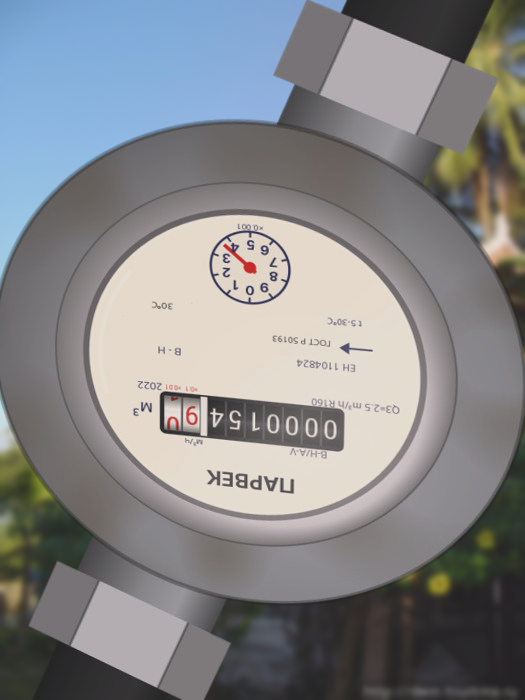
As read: 154.903; m³
